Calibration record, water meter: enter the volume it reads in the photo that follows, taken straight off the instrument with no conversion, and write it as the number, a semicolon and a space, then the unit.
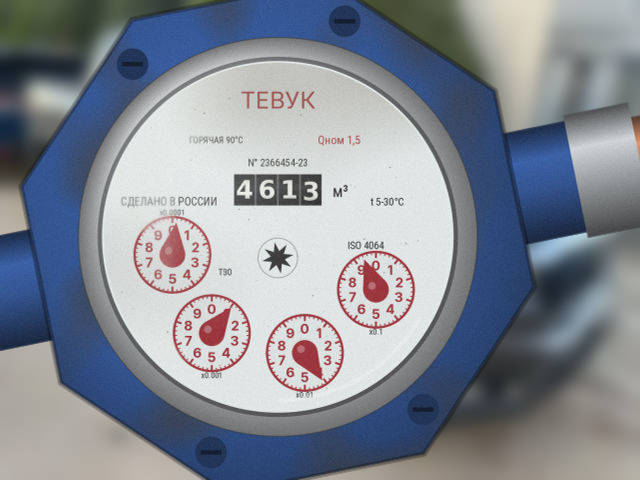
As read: 4612.9410; m³
